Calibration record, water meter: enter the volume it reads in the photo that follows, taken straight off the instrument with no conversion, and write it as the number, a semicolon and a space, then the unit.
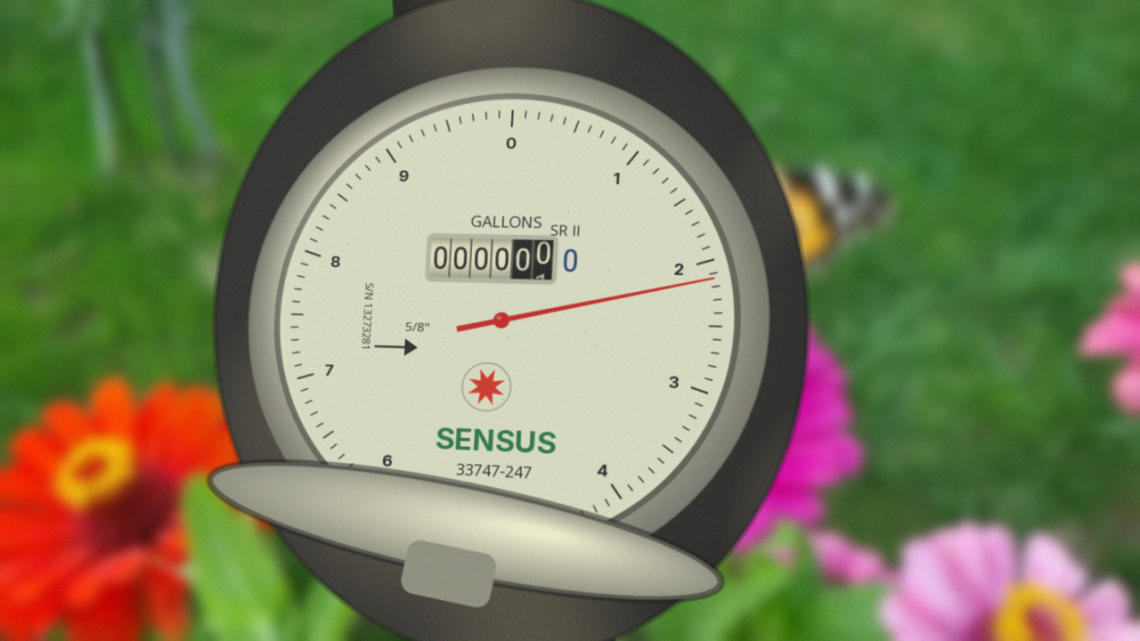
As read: 2.1; gal
